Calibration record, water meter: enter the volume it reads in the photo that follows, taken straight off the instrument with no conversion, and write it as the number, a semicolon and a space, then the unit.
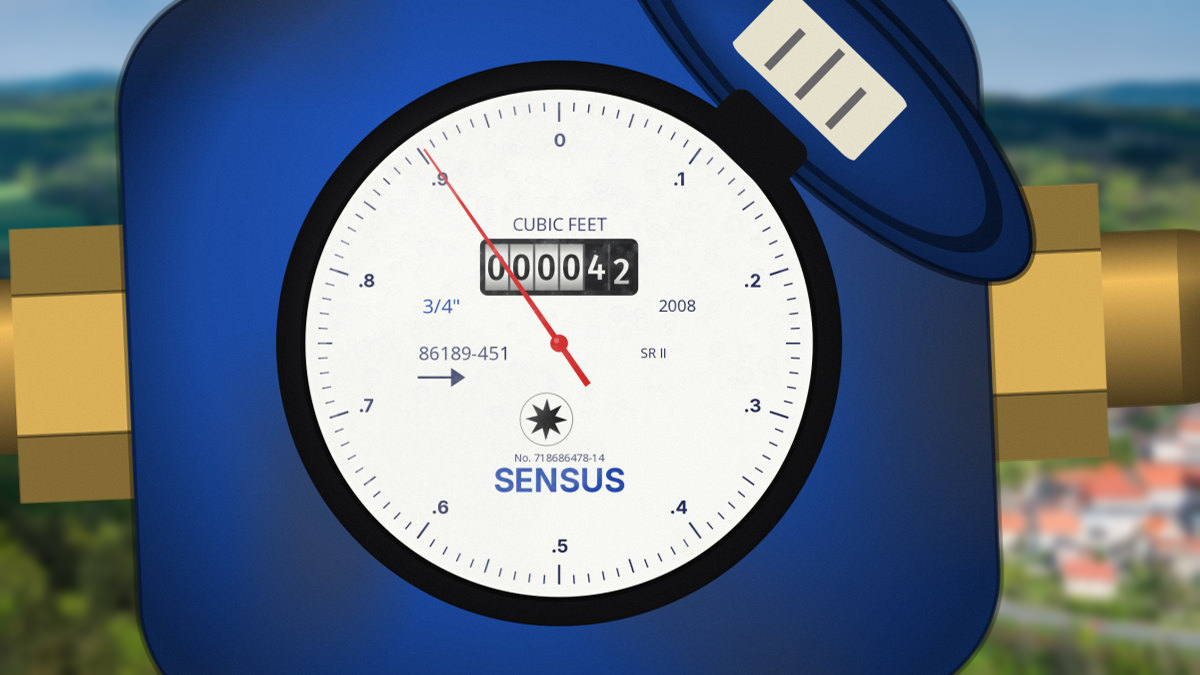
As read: 41.90; ft³
